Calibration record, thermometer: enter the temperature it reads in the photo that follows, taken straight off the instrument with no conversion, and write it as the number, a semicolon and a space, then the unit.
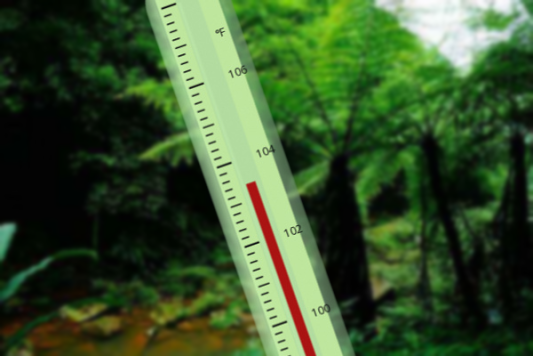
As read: 103.4; °F
